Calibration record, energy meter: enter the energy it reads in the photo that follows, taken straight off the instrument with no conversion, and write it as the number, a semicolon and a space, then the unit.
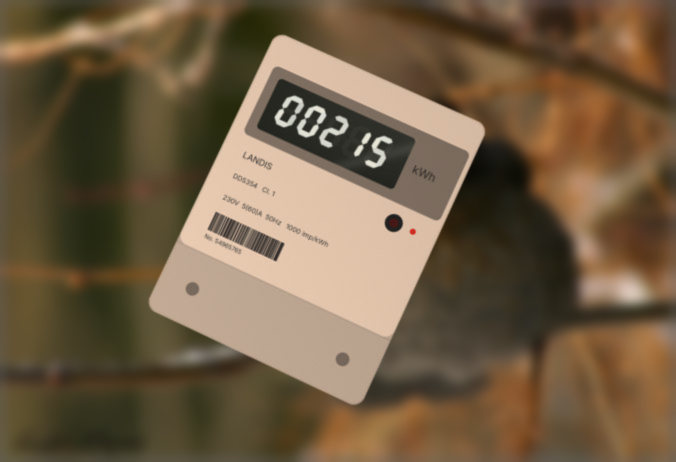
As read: 215; kWh
